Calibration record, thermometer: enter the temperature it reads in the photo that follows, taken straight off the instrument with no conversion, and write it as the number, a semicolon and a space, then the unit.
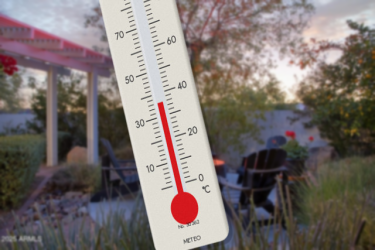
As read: 36; °C
